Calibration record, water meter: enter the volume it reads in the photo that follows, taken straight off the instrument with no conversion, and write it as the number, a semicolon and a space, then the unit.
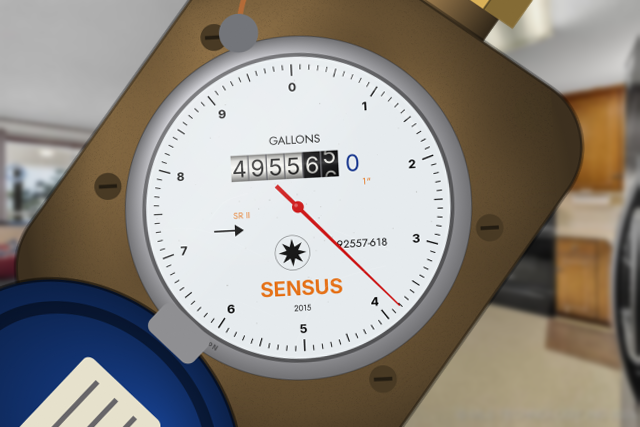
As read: 4955653.8; gal
